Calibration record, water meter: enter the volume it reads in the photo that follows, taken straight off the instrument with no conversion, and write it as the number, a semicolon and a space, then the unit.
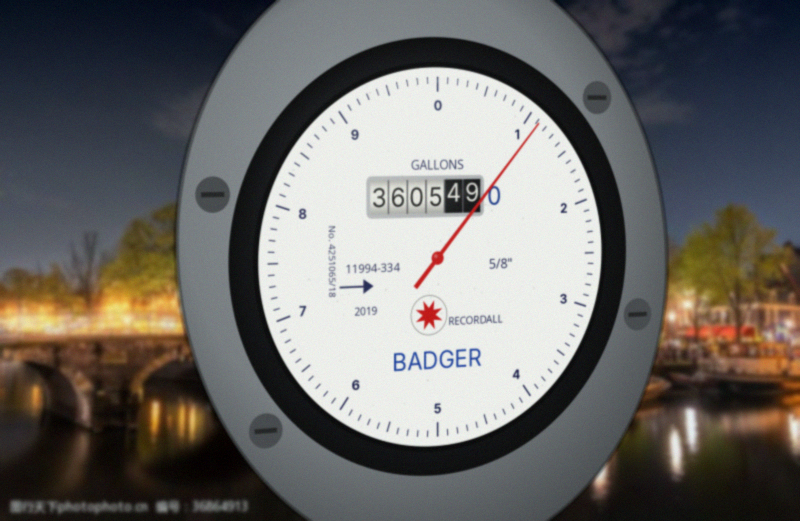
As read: 3605491.1; gal
